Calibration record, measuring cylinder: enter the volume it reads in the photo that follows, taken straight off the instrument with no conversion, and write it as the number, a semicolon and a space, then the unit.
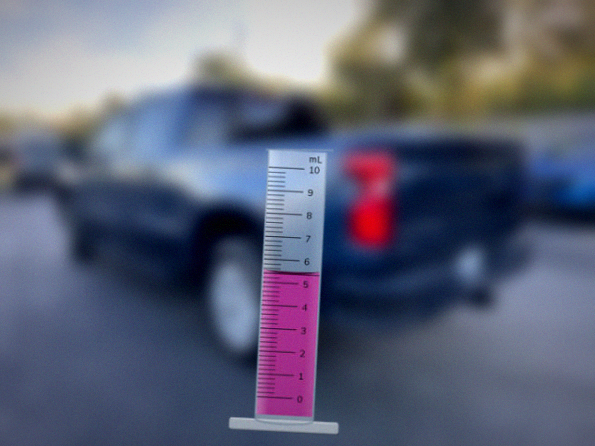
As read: 5.4; mL
